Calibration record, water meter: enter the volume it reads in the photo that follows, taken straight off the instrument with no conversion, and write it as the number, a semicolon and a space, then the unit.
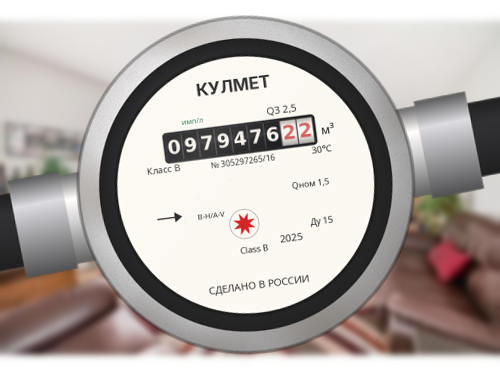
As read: 979476.22; m³
